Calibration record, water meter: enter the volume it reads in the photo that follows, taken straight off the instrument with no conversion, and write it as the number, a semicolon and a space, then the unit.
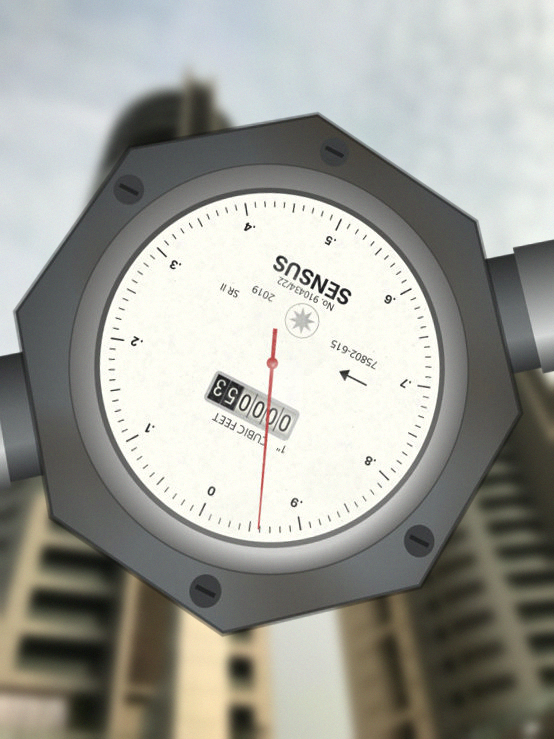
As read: 52.94; ft³
